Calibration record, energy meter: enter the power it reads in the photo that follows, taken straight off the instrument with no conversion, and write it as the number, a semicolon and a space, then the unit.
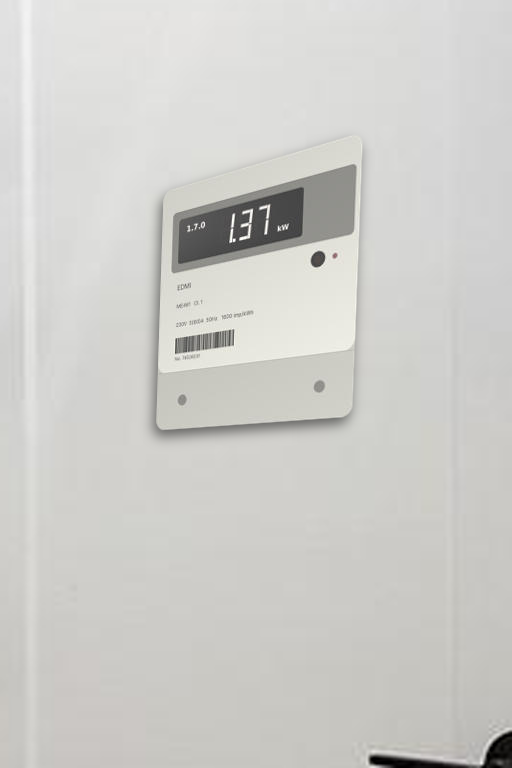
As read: 1.37; kW
